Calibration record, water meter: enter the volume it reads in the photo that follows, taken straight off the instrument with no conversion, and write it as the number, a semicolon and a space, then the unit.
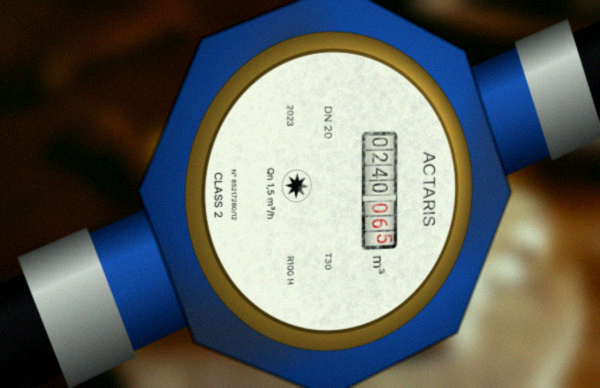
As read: 240.065; m³
